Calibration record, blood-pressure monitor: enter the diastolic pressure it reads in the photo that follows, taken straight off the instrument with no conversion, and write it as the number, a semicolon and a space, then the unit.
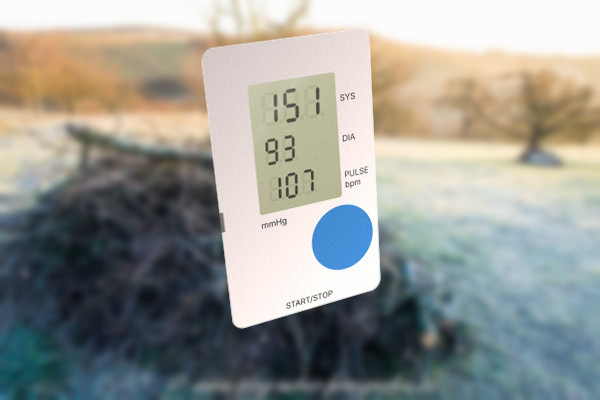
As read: 93; mmHg
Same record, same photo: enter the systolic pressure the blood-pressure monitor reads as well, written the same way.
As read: 151; mmHg
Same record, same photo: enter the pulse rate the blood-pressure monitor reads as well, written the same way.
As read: 107; bpm
